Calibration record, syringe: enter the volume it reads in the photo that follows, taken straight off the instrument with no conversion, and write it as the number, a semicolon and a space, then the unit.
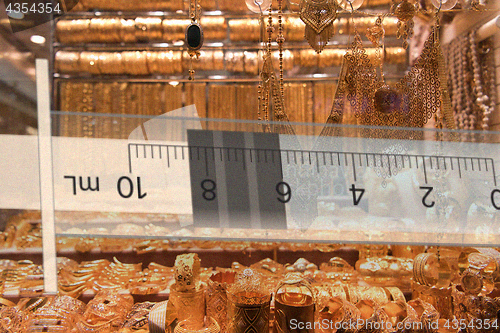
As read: 6; mL
